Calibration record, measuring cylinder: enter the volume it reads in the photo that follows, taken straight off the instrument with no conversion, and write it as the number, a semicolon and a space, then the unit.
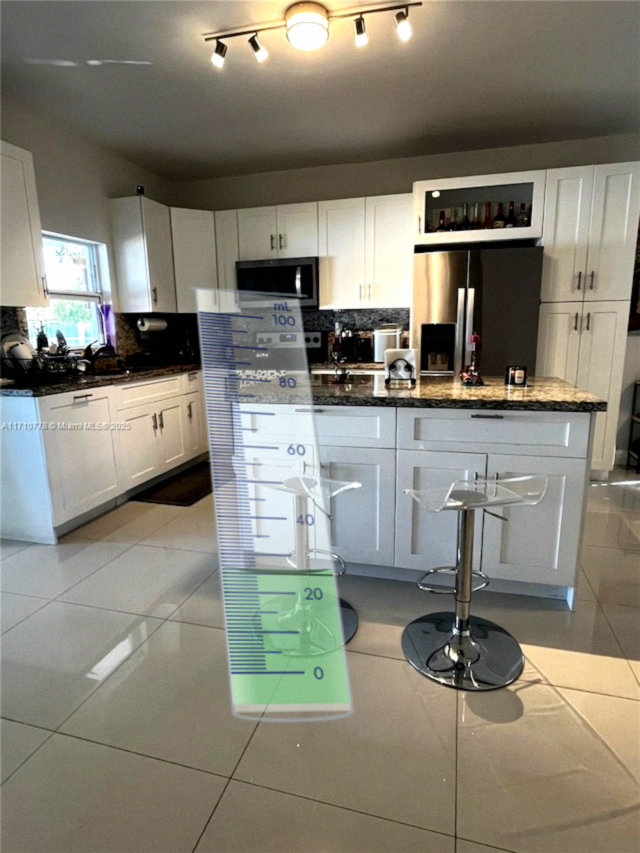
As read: 25; mL
